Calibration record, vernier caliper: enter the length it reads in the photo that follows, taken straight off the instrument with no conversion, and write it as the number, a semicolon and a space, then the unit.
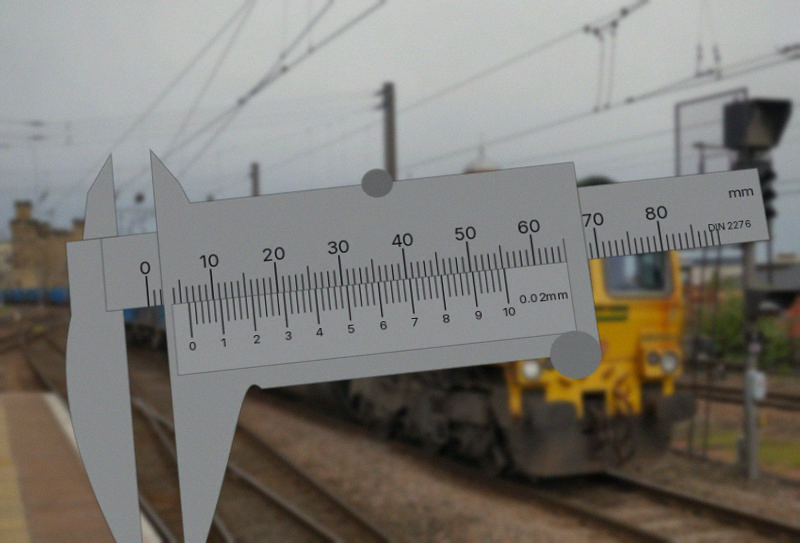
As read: 6.2; mm
